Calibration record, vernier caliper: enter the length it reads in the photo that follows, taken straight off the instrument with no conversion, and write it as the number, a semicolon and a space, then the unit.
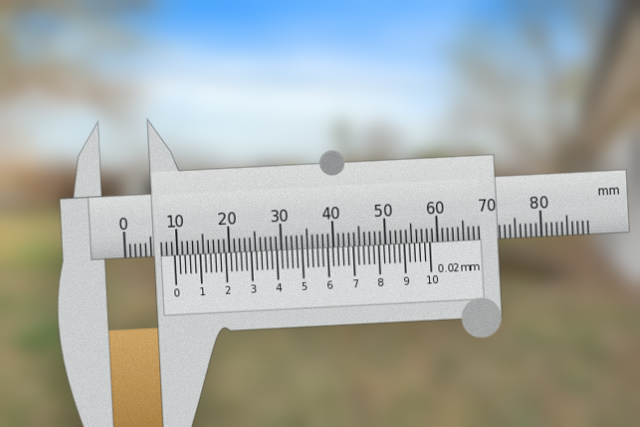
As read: 9.5; mm
